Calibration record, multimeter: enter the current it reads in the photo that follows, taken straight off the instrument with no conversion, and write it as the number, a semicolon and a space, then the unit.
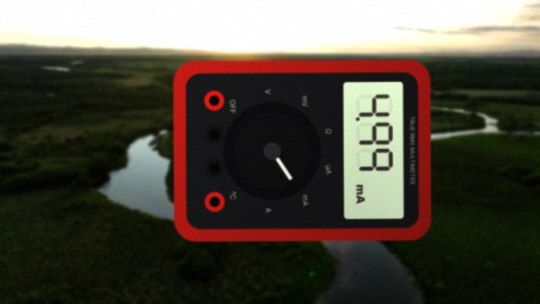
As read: 4.99; mA
